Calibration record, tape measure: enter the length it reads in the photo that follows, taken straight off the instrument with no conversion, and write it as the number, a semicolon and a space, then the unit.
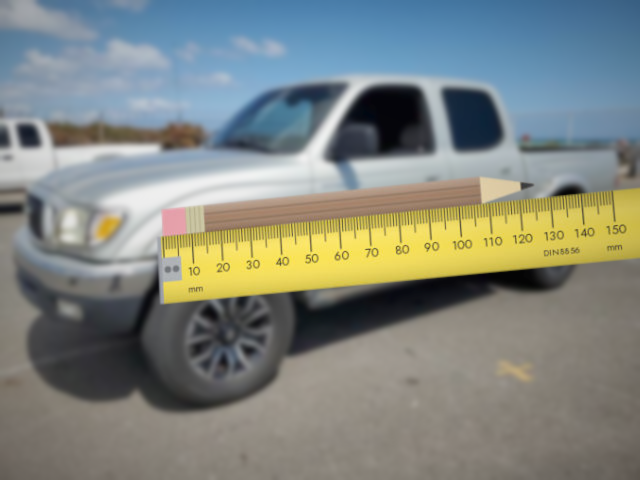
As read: 125; mm
